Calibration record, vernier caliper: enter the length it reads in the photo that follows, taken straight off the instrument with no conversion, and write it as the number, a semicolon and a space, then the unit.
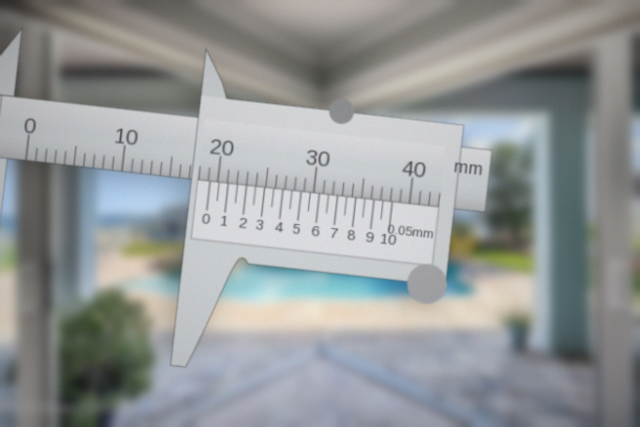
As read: 19.2; mm
